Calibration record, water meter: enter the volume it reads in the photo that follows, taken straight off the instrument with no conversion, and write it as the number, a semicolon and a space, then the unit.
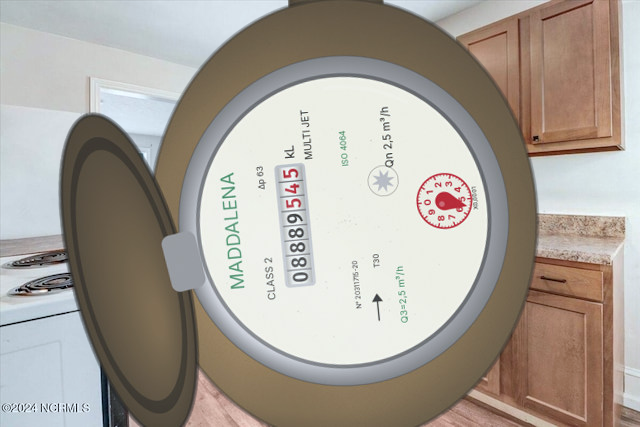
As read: 8889.5455; kL
